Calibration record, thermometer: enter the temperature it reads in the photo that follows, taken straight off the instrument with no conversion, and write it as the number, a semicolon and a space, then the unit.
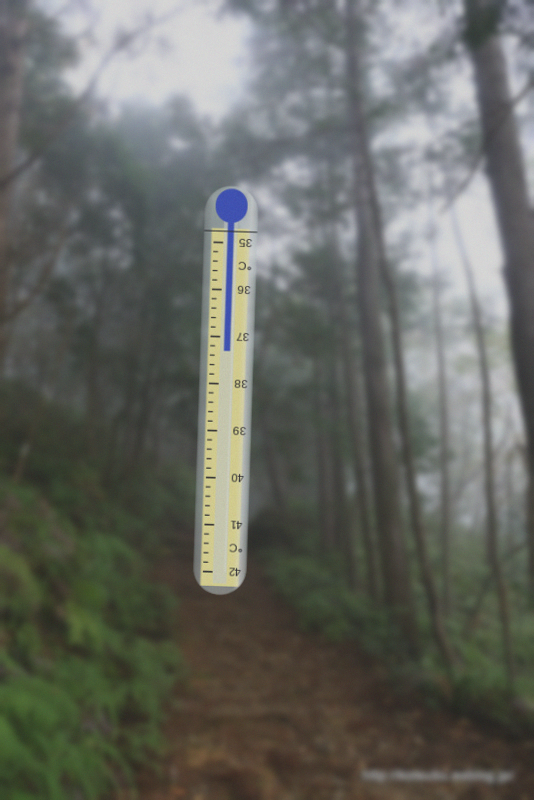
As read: 37.3; °C
